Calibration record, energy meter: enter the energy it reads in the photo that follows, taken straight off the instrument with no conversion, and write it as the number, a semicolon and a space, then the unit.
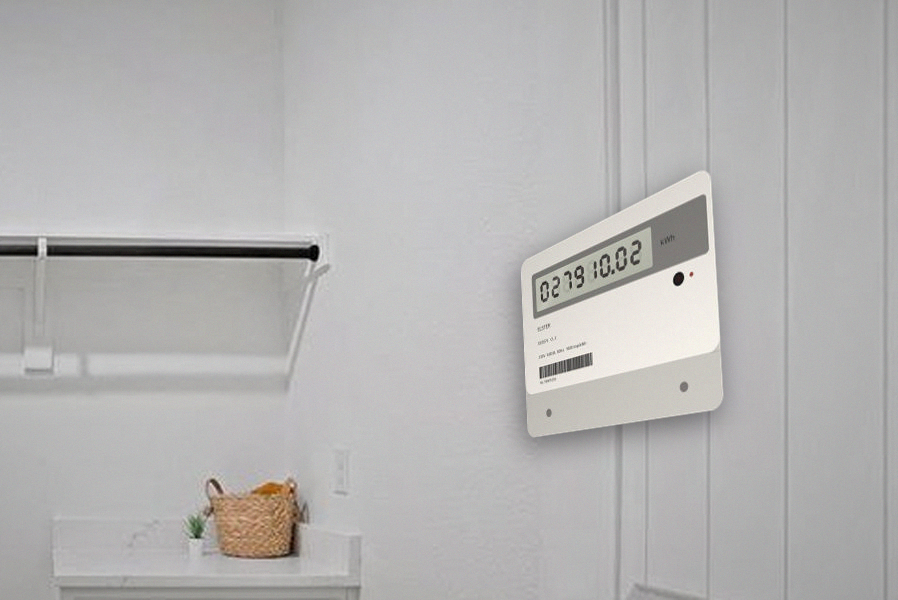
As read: 27910.02; kWh
